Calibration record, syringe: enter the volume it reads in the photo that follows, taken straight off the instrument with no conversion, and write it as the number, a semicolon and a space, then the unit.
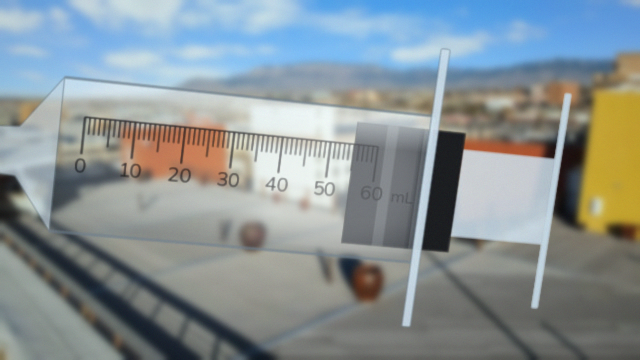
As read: 55; mL
